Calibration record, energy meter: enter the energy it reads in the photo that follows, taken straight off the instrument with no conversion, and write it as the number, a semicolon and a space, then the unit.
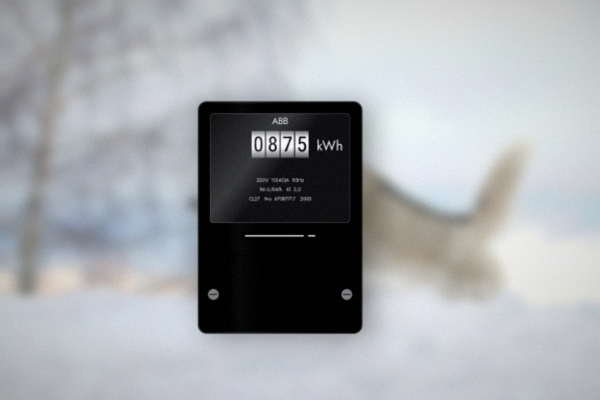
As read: 875; kWh
